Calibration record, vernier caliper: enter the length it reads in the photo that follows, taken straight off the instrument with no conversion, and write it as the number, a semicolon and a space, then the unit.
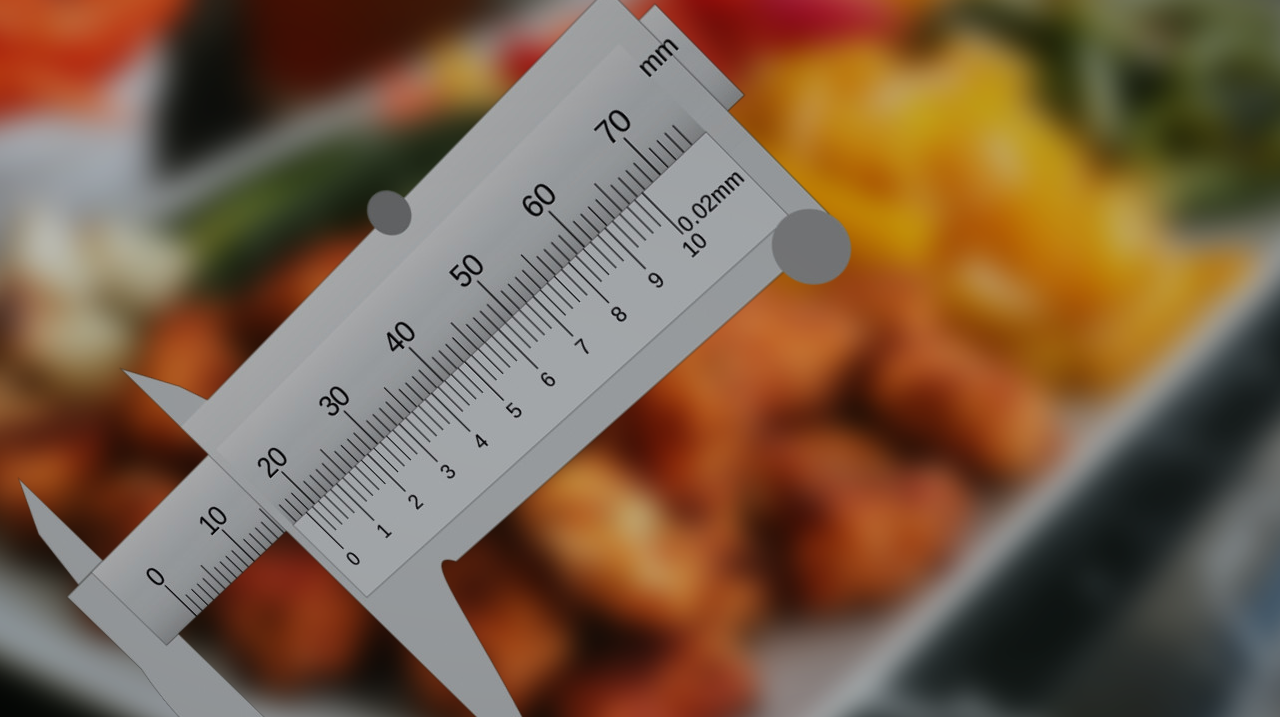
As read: 18.6; mm
